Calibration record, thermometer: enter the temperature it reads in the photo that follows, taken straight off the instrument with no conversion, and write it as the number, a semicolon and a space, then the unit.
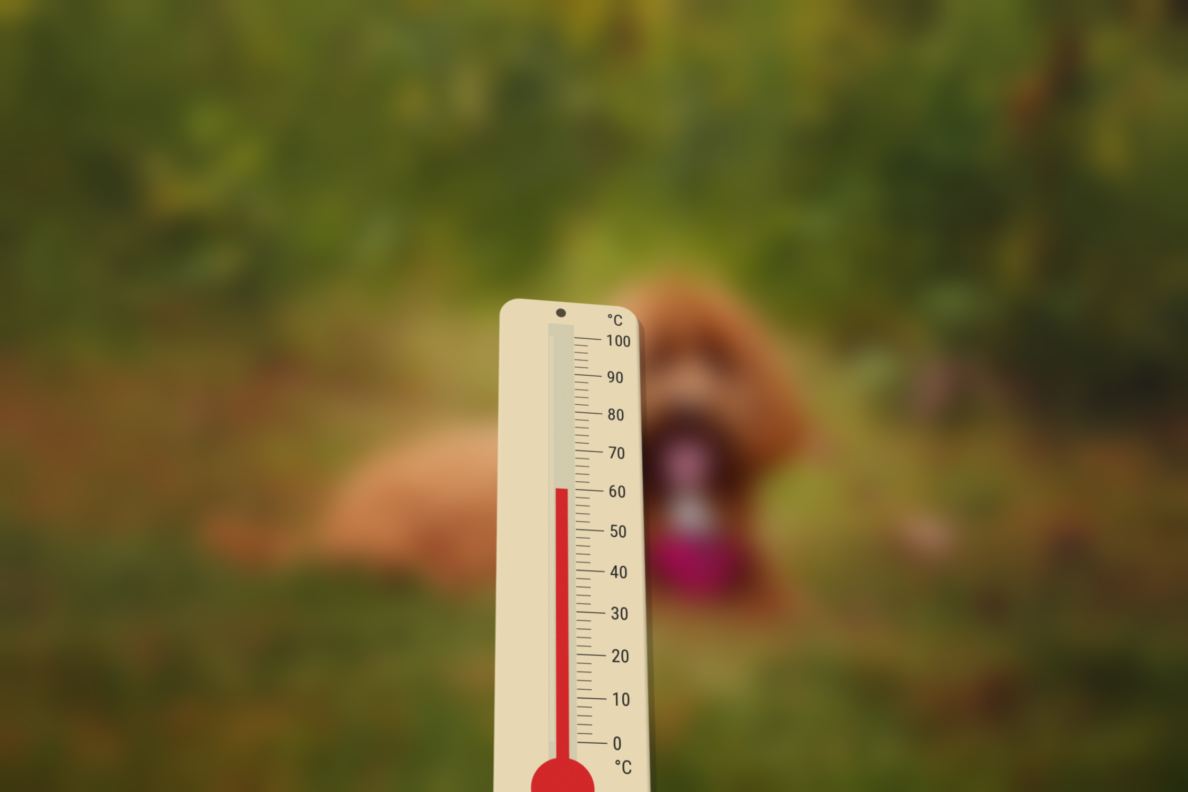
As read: 60; °C
